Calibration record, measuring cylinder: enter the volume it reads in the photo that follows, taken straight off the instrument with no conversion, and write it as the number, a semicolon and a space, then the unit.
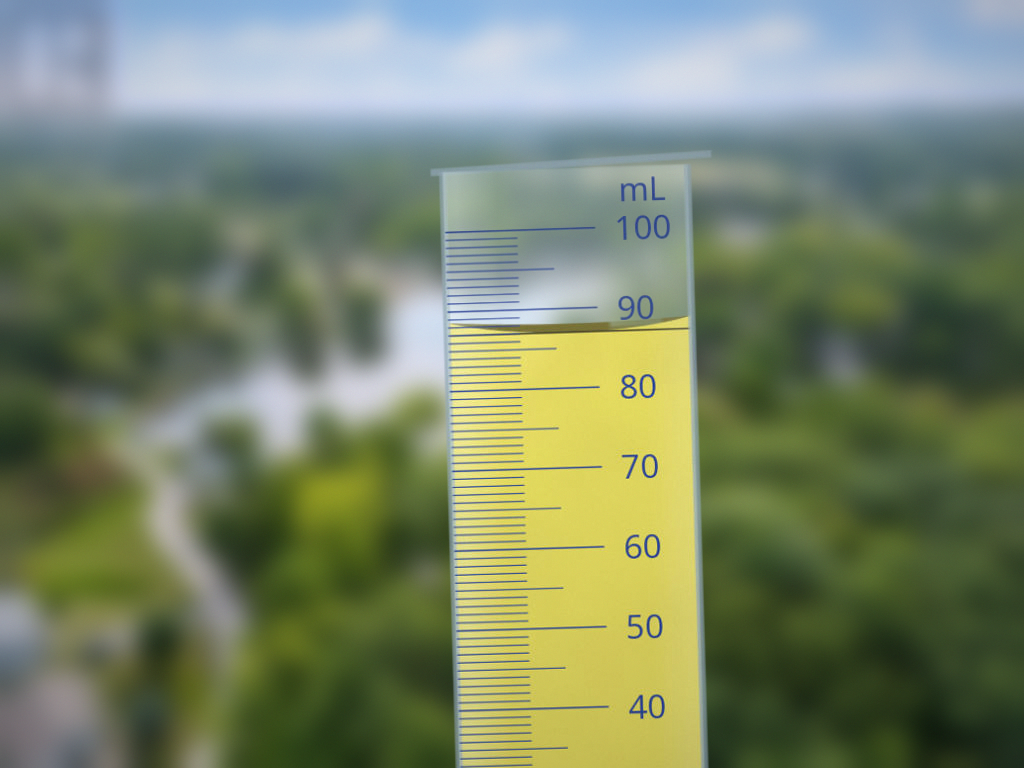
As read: 87; mL
